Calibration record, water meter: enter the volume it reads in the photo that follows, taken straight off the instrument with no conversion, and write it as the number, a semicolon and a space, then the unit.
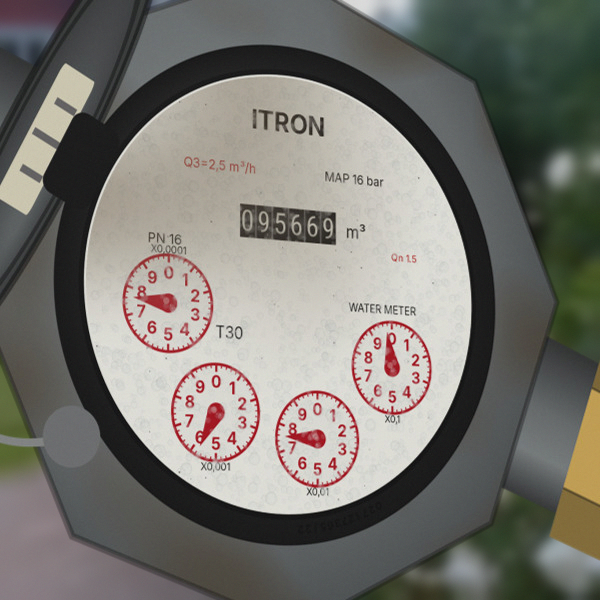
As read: 95668.9757; m³
